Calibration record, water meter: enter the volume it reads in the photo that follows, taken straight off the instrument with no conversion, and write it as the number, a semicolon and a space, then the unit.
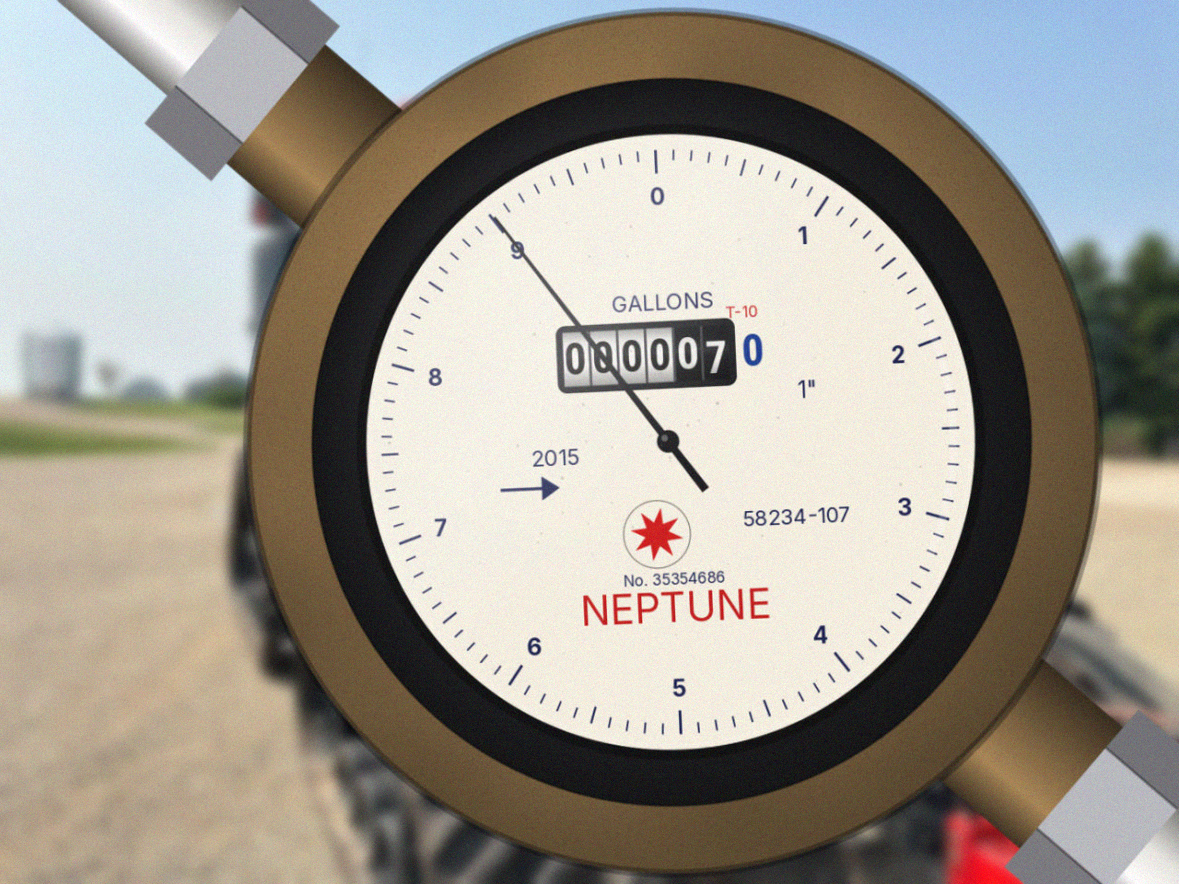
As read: 69.0; gal
